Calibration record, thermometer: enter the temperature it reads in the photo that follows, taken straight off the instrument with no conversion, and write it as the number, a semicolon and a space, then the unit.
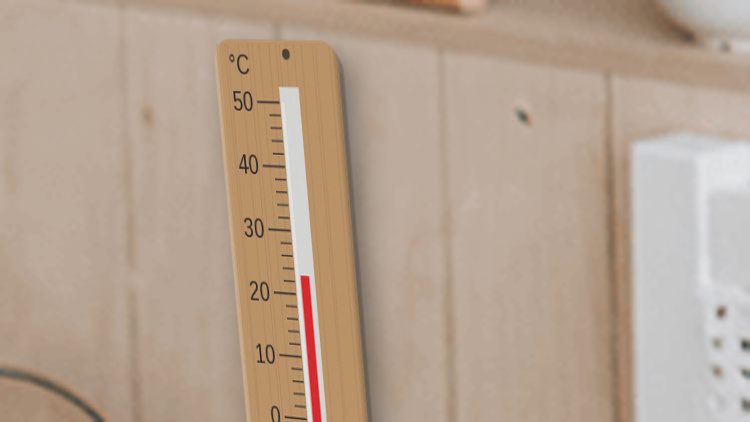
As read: 23; °C
